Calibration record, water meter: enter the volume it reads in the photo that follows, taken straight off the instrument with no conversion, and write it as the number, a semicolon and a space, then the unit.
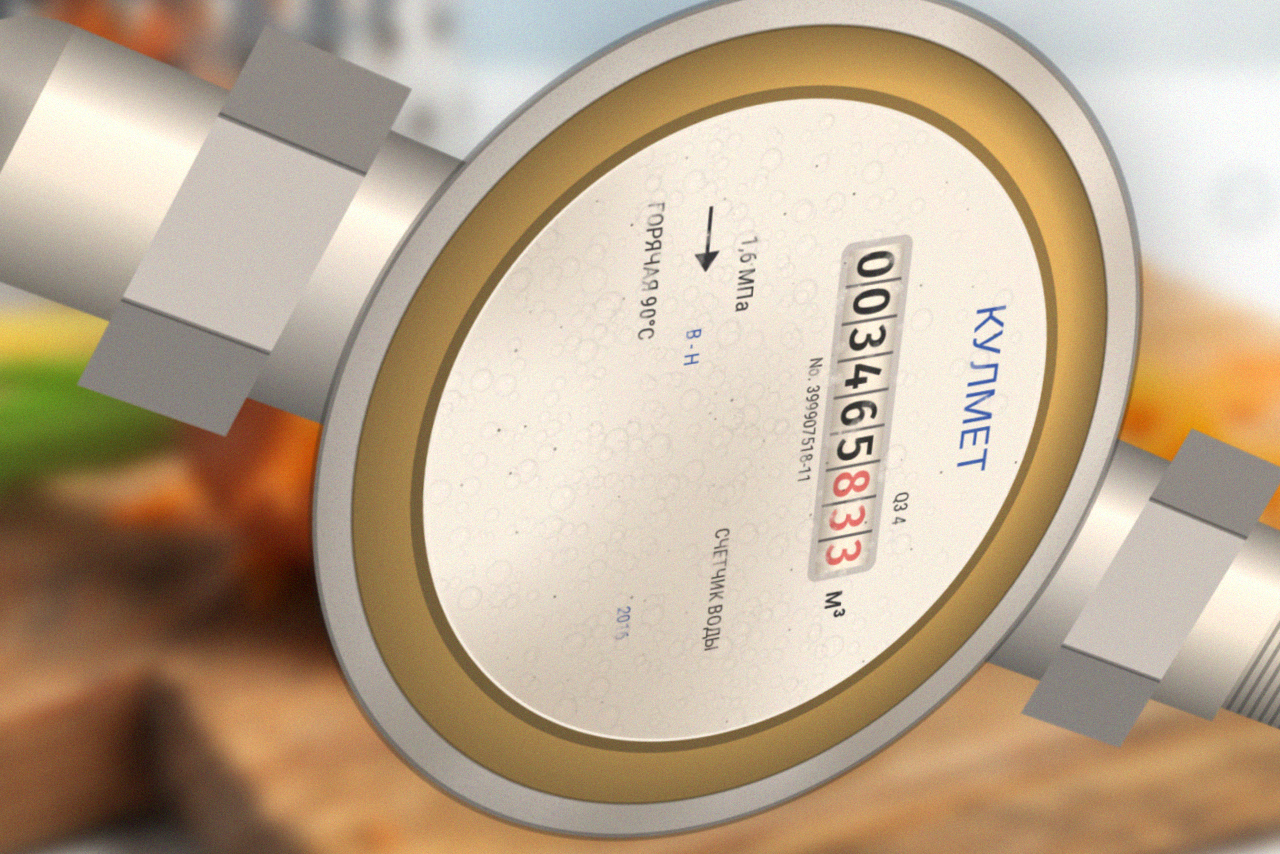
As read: 3465.833; m³
